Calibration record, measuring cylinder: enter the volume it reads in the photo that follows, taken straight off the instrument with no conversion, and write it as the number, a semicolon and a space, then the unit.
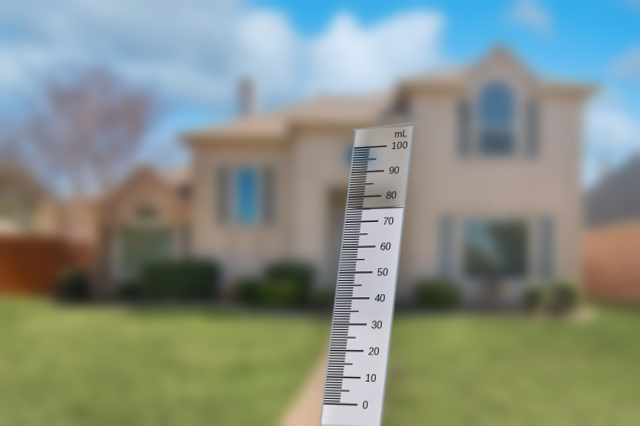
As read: 75; mL
